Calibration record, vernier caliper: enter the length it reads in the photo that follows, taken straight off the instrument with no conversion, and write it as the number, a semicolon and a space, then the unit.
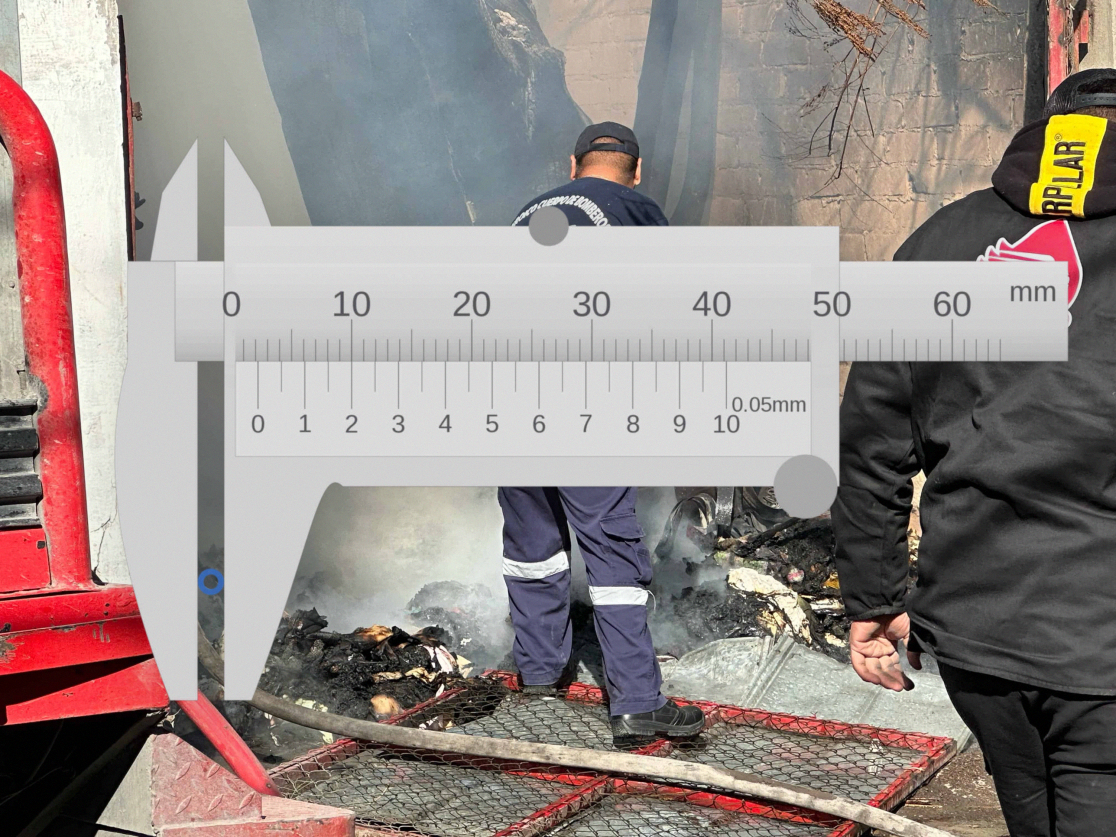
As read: 2.2; mm
